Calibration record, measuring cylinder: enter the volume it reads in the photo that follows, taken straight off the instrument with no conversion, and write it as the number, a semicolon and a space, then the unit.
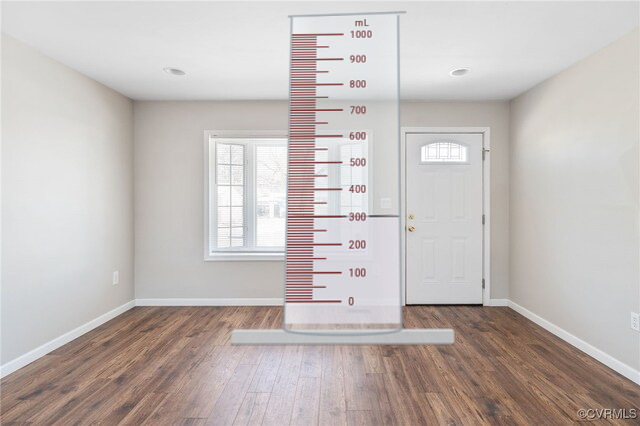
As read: 300; mL
